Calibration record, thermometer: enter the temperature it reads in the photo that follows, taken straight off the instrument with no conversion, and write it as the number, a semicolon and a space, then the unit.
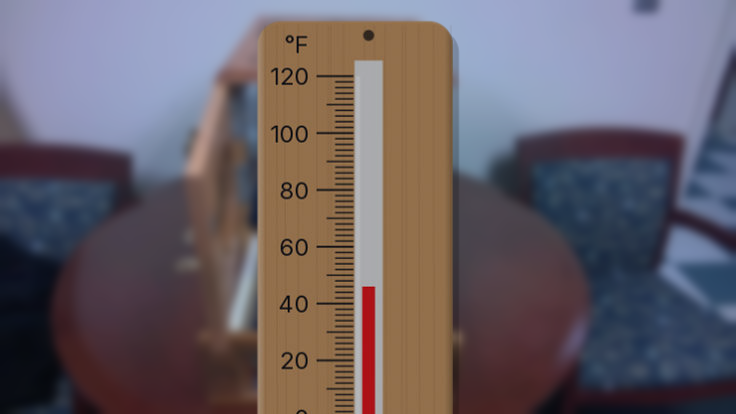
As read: 46; °F
